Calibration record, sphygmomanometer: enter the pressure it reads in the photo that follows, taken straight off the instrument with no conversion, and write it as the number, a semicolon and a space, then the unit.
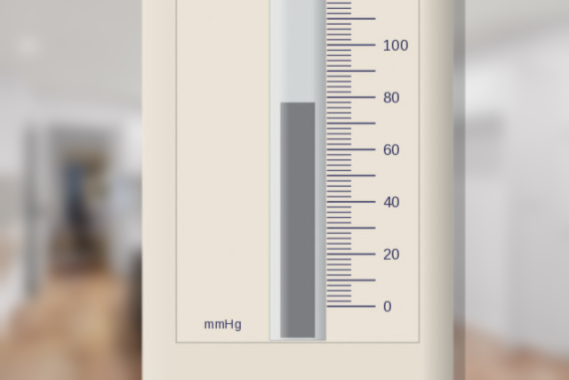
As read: 78; mmHg
